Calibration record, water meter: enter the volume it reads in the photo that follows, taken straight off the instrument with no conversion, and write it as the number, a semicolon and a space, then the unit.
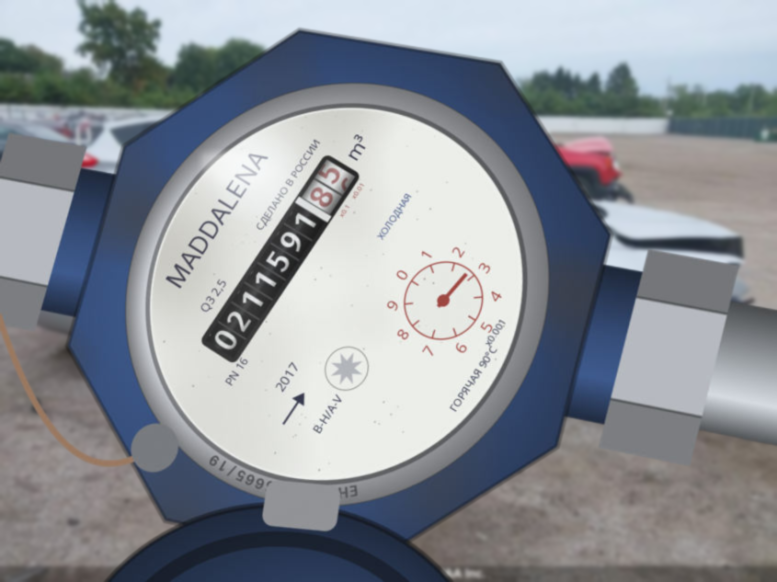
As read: 211591.852; m³
